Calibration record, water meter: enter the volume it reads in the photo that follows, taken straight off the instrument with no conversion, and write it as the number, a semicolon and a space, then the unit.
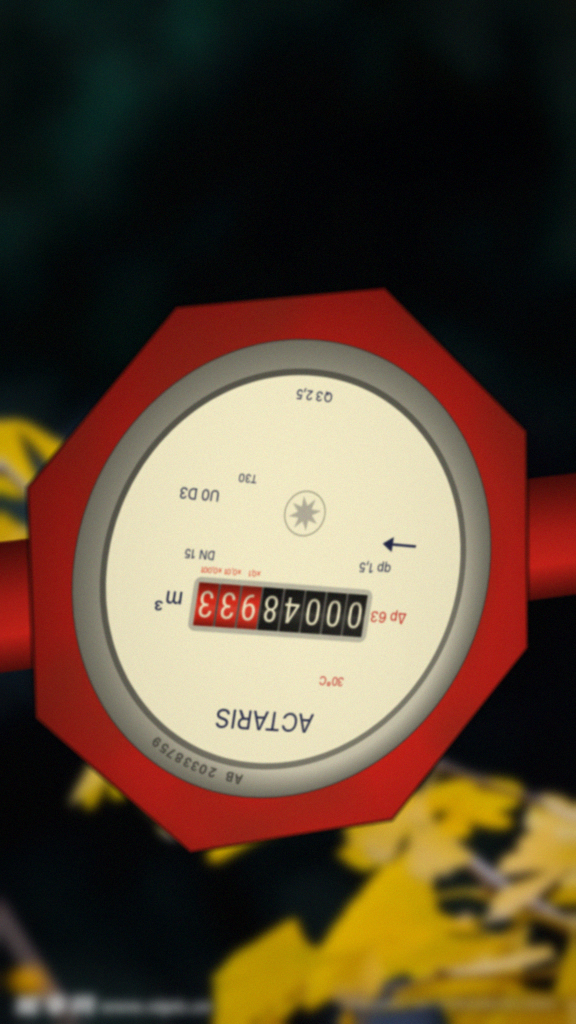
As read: 48.933; m³
